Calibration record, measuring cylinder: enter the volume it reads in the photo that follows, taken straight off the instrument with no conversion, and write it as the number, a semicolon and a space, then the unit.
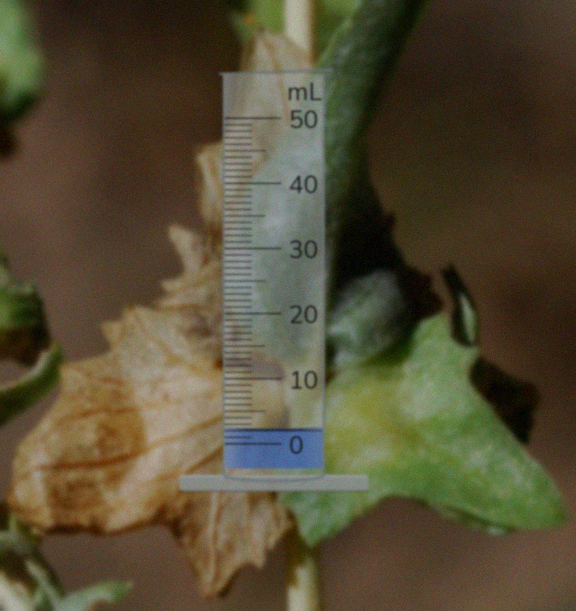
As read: 2; mL
